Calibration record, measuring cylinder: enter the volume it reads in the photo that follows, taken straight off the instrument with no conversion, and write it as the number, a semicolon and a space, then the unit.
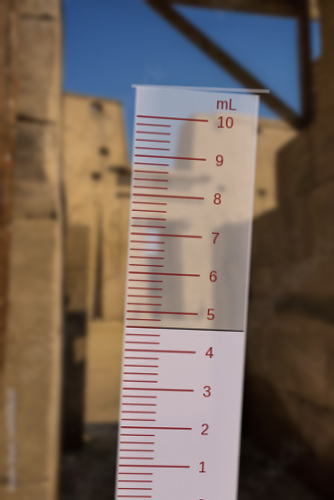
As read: 4.6; mL
